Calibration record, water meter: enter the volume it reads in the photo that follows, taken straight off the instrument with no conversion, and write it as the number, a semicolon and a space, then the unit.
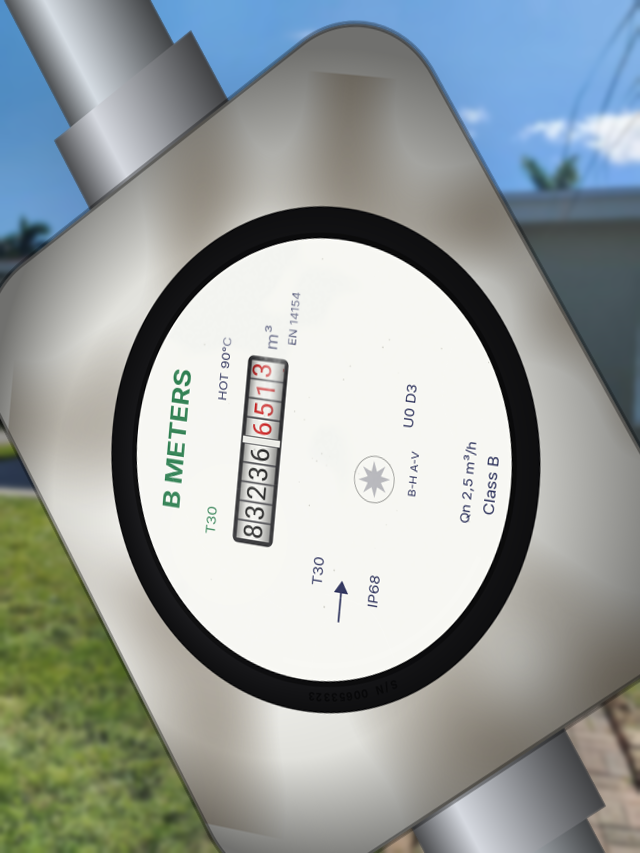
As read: 83236.6513; m³
